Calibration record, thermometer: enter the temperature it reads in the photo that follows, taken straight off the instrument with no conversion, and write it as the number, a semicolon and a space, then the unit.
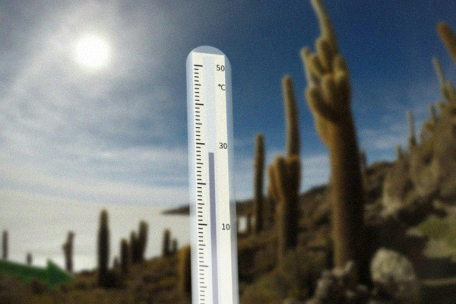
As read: 28; °C
